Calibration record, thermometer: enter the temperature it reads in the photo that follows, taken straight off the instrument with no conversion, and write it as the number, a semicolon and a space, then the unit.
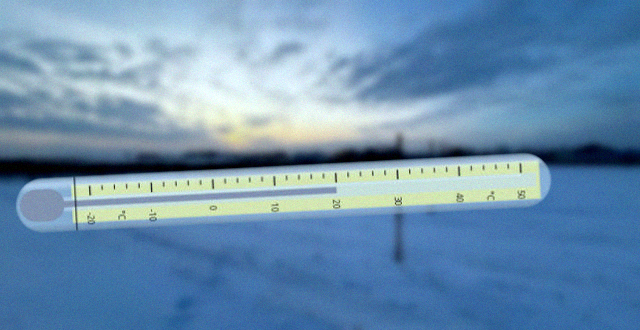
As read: 20; °C
